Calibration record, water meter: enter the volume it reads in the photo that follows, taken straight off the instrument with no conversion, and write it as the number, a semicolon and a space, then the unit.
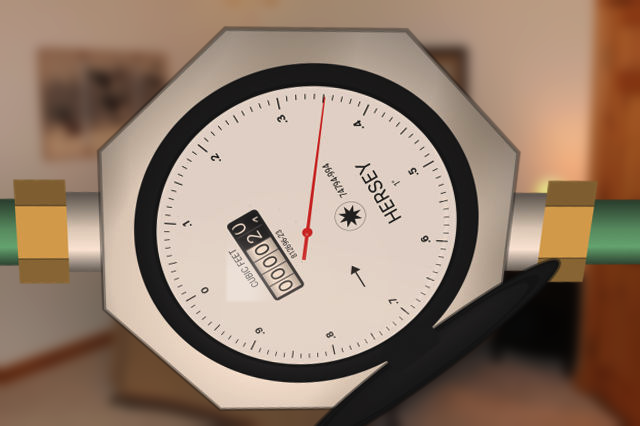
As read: 20.35; ft³
